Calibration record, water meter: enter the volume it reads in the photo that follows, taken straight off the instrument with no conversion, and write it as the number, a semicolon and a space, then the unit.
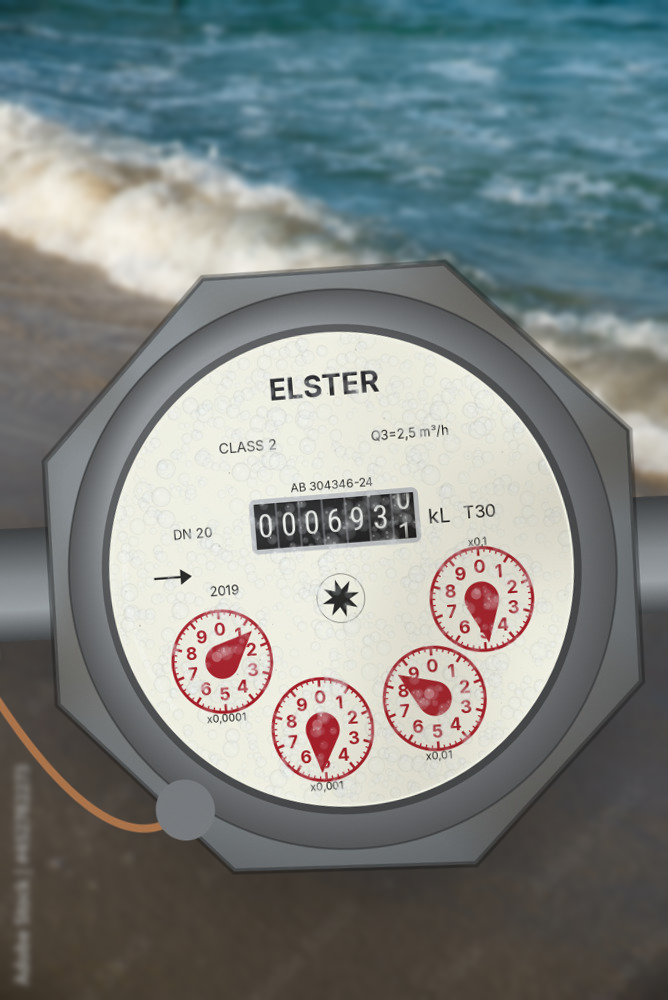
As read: 6930.4851; kL
